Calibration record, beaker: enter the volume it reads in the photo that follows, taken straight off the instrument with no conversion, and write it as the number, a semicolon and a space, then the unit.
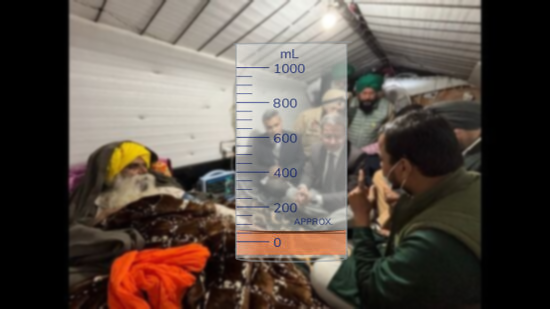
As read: 50; mL
